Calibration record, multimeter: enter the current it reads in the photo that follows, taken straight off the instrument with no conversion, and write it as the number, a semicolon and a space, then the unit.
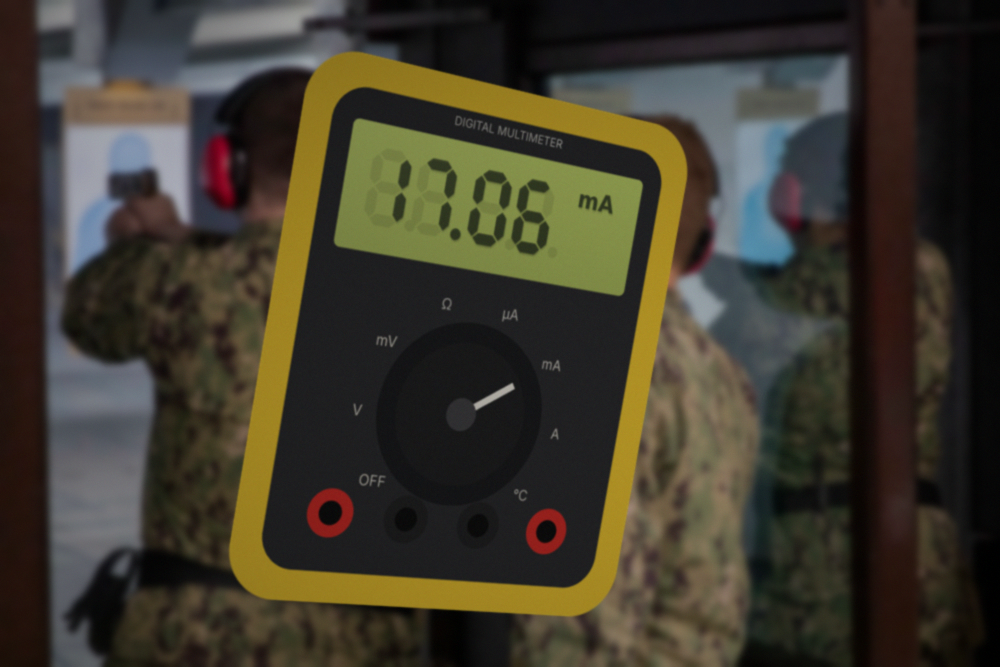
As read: 17.06; mA
